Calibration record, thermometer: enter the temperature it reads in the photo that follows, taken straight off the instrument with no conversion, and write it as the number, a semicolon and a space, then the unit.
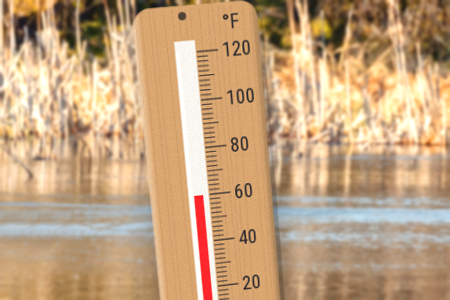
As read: 60; °F
